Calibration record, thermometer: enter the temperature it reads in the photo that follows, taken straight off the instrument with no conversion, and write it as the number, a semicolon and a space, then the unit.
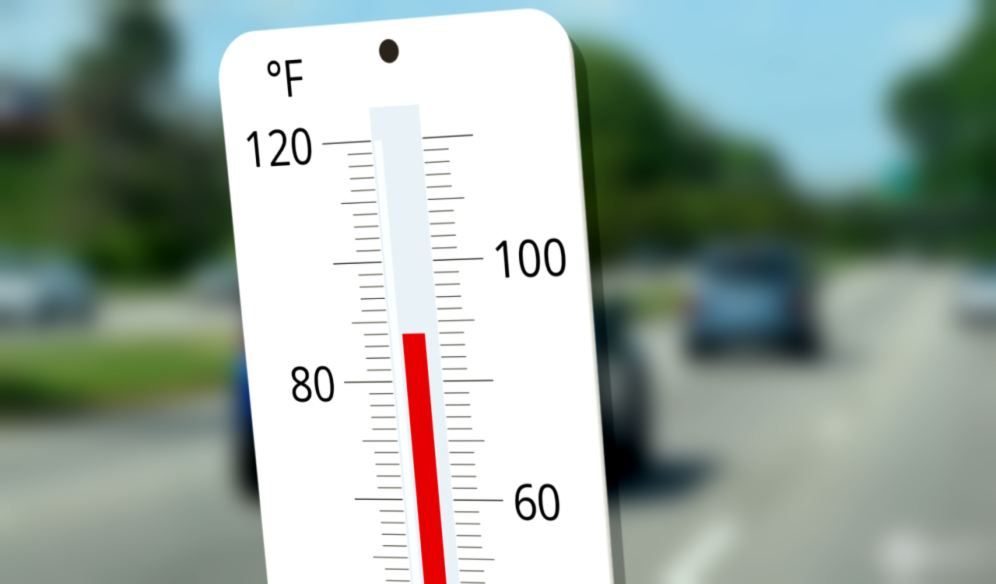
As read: 88; °F
